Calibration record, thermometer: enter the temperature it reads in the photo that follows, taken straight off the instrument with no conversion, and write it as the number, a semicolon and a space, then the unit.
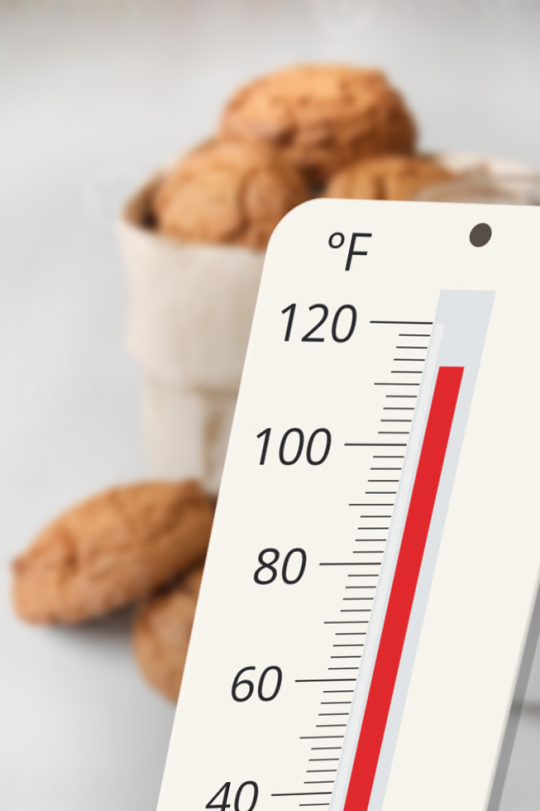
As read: 113; °F
